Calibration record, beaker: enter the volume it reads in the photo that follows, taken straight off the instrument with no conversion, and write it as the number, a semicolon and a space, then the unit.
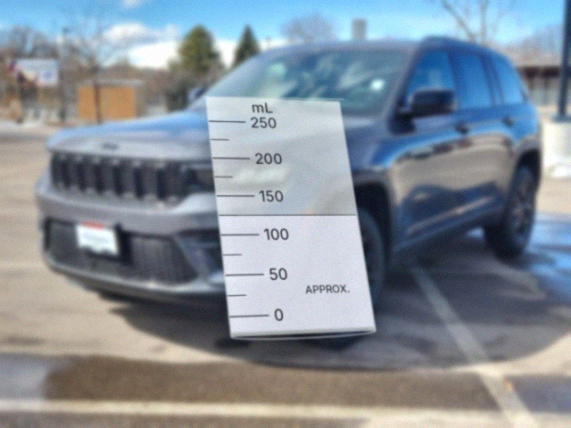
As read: 125; mL
